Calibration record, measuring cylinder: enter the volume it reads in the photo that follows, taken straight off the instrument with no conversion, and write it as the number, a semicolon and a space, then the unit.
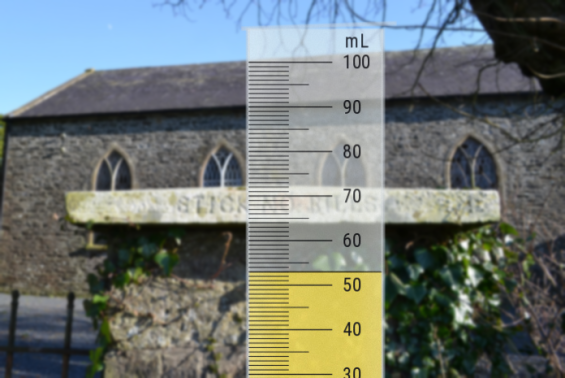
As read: 53; mL
